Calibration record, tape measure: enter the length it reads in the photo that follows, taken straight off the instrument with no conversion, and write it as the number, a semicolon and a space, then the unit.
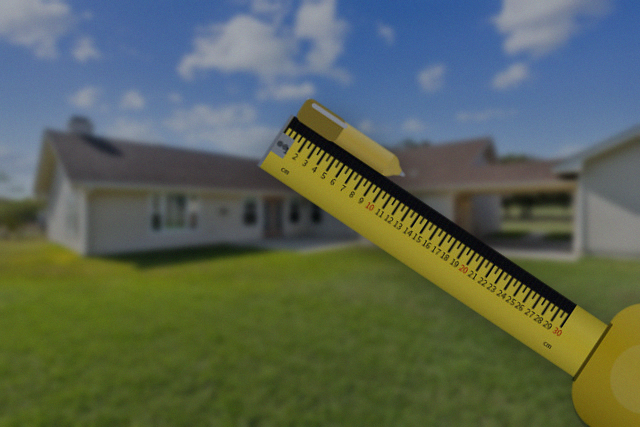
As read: 11; cm
